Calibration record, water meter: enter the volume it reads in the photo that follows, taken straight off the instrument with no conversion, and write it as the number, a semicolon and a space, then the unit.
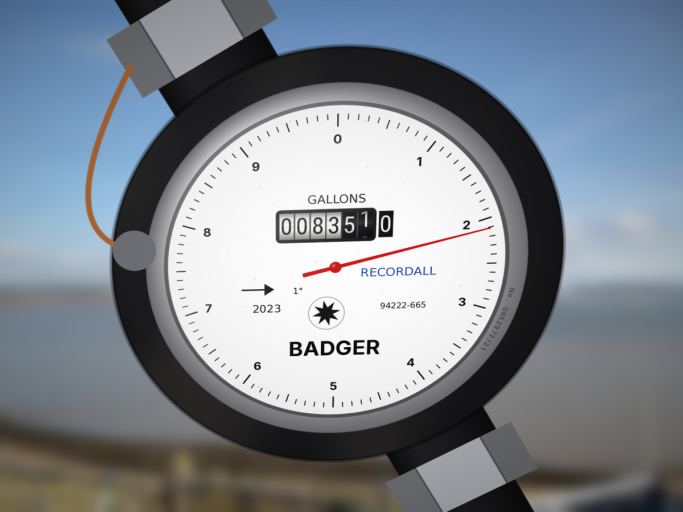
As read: 83512.1; gal
